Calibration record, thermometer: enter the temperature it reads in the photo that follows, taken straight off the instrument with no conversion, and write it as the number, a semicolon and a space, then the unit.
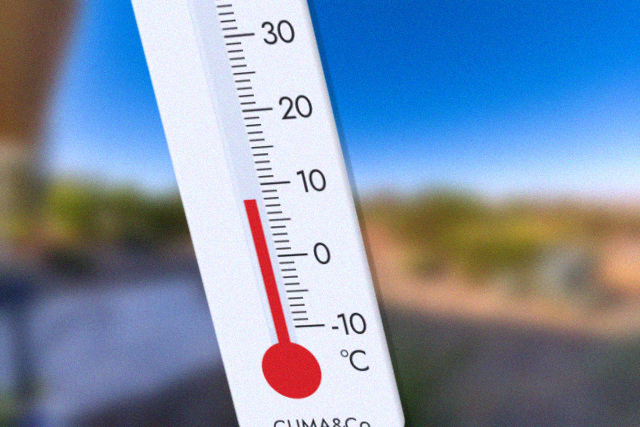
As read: 8; °C
